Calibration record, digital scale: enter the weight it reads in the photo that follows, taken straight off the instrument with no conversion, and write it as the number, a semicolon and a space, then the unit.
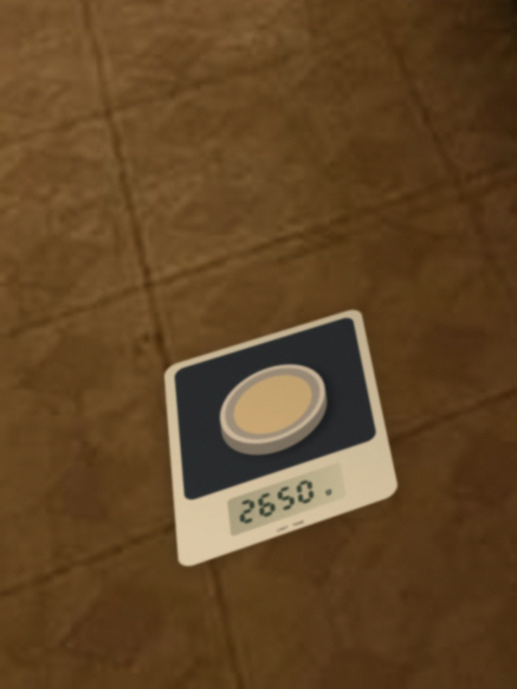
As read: 2650; g
